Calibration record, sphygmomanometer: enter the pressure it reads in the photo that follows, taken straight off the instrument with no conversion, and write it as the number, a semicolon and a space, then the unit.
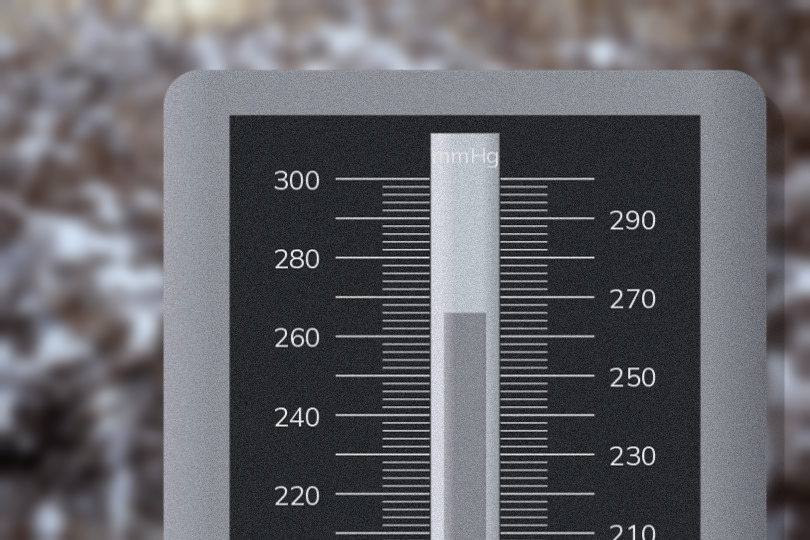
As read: 266; mmHg
